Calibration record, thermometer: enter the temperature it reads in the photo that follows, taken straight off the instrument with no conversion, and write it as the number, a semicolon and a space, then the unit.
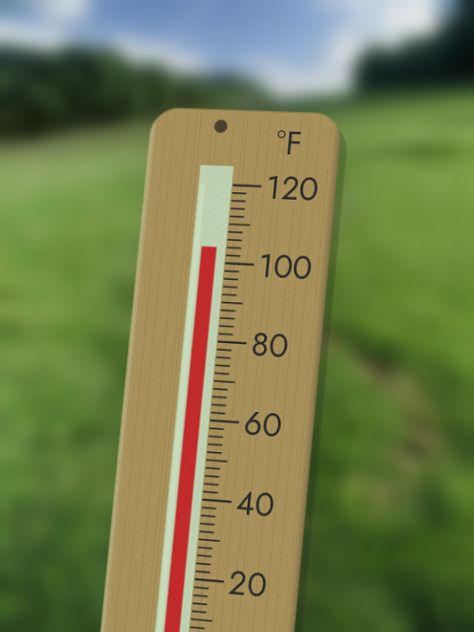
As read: 104; °F
